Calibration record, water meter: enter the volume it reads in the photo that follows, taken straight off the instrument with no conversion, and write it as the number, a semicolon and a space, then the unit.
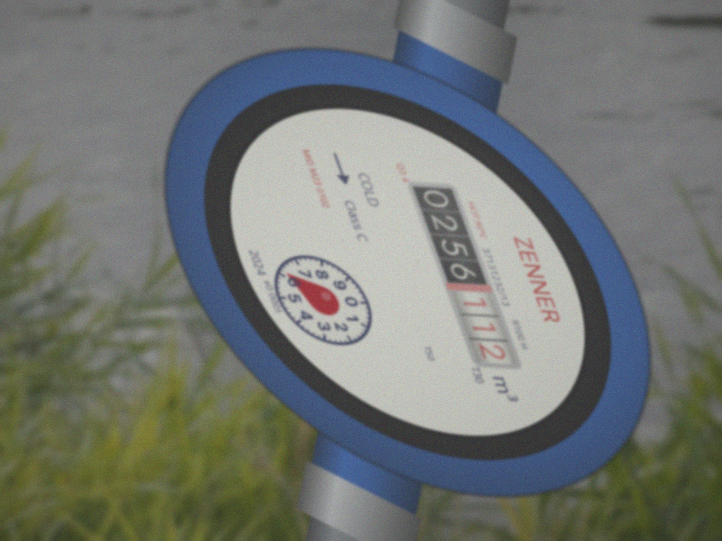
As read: 256.1126; m³
